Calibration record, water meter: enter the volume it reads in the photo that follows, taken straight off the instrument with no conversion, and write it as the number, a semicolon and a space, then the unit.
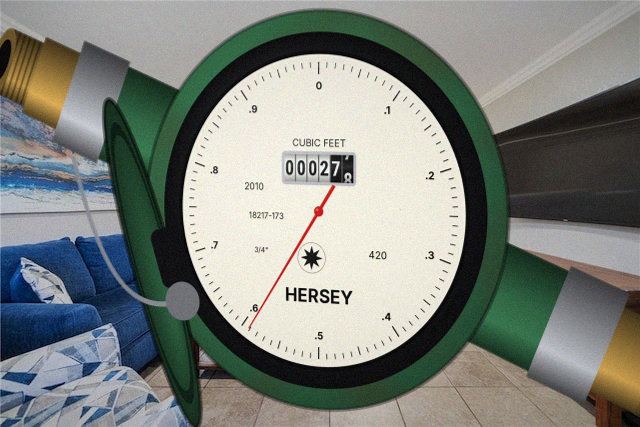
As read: 277.59; ft³
